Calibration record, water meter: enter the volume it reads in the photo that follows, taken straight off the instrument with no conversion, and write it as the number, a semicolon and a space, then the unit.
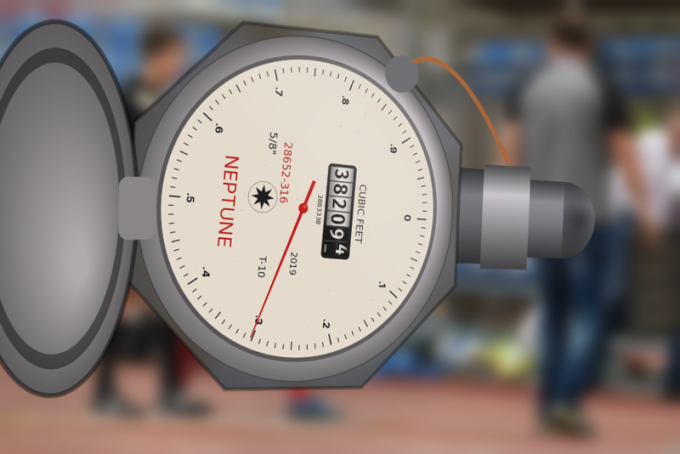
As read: 382094.30; ft³
